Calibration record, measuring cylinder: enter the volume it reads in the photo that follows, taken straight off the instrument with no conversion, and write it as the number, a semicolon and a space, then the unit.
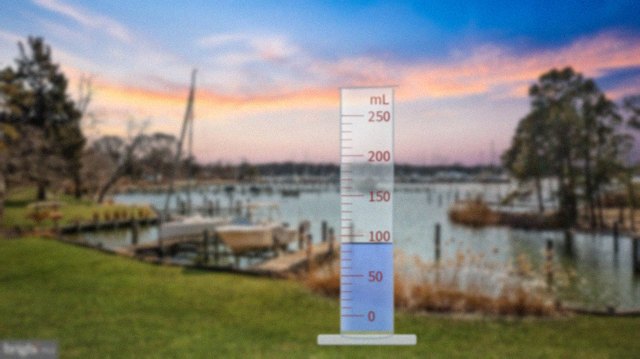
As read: 90; mL
